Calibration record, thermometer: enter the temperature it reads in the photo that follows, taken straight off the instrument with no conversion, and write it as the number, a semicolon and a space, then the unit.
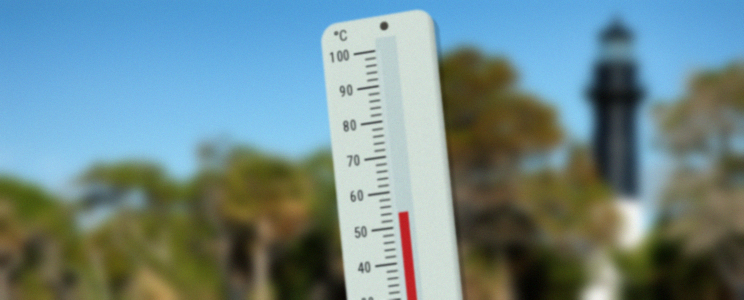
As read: 54; °C
